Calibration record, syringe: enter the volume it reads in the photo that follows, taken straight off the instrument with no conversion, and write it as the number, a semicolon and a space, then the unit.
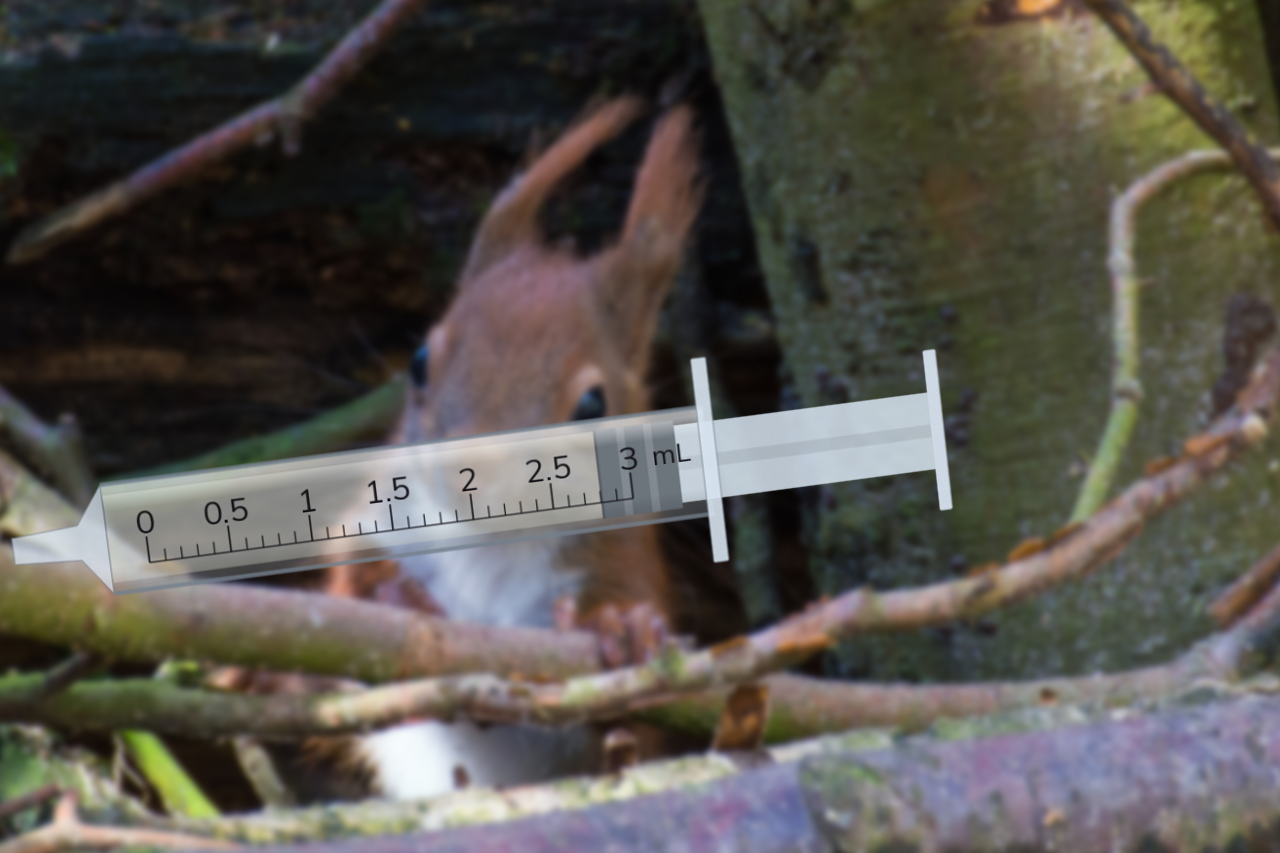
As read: 2.8; mL
